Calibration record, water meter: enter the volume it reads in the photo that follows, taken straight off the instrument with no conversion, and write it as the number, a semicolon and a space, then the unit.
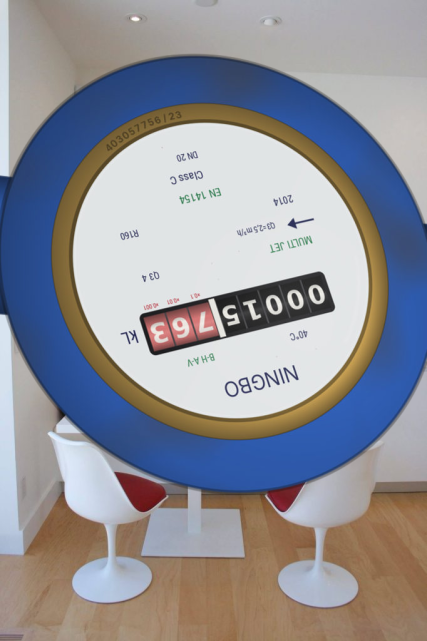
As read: 15.763; kL
